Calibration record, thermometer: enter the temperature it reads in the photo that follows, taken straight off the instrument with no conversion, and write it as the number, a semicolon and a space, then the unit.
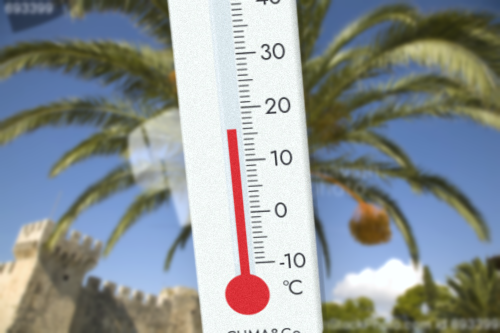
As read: 16; °C
